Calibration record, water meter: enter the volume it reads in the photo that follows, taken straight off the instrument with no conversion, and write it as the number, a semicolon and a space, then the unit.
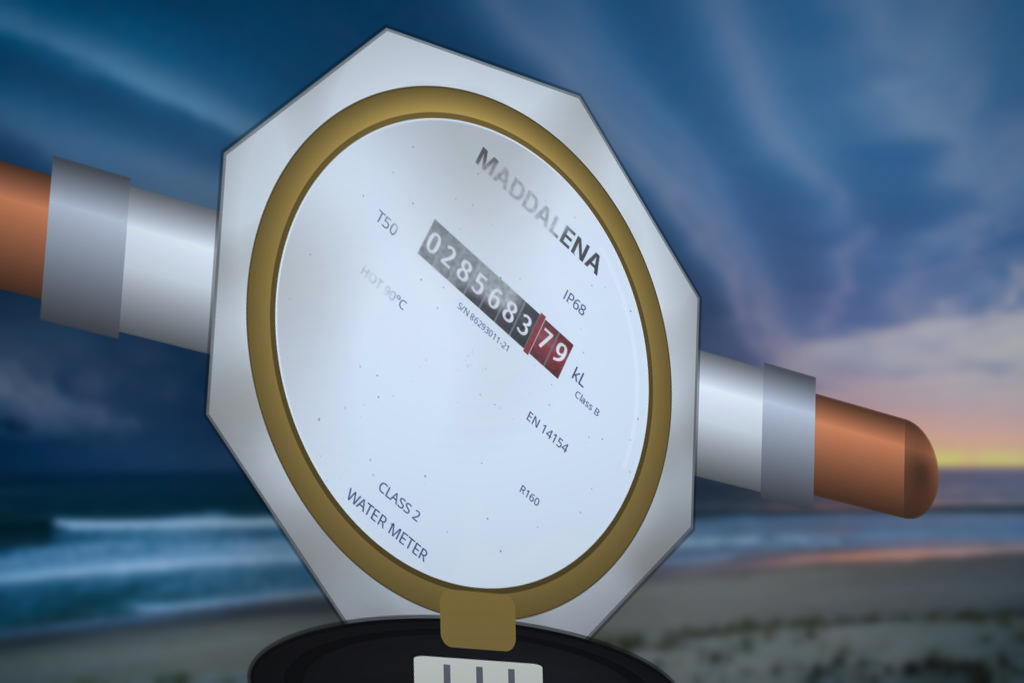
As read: 285683.79; kL
